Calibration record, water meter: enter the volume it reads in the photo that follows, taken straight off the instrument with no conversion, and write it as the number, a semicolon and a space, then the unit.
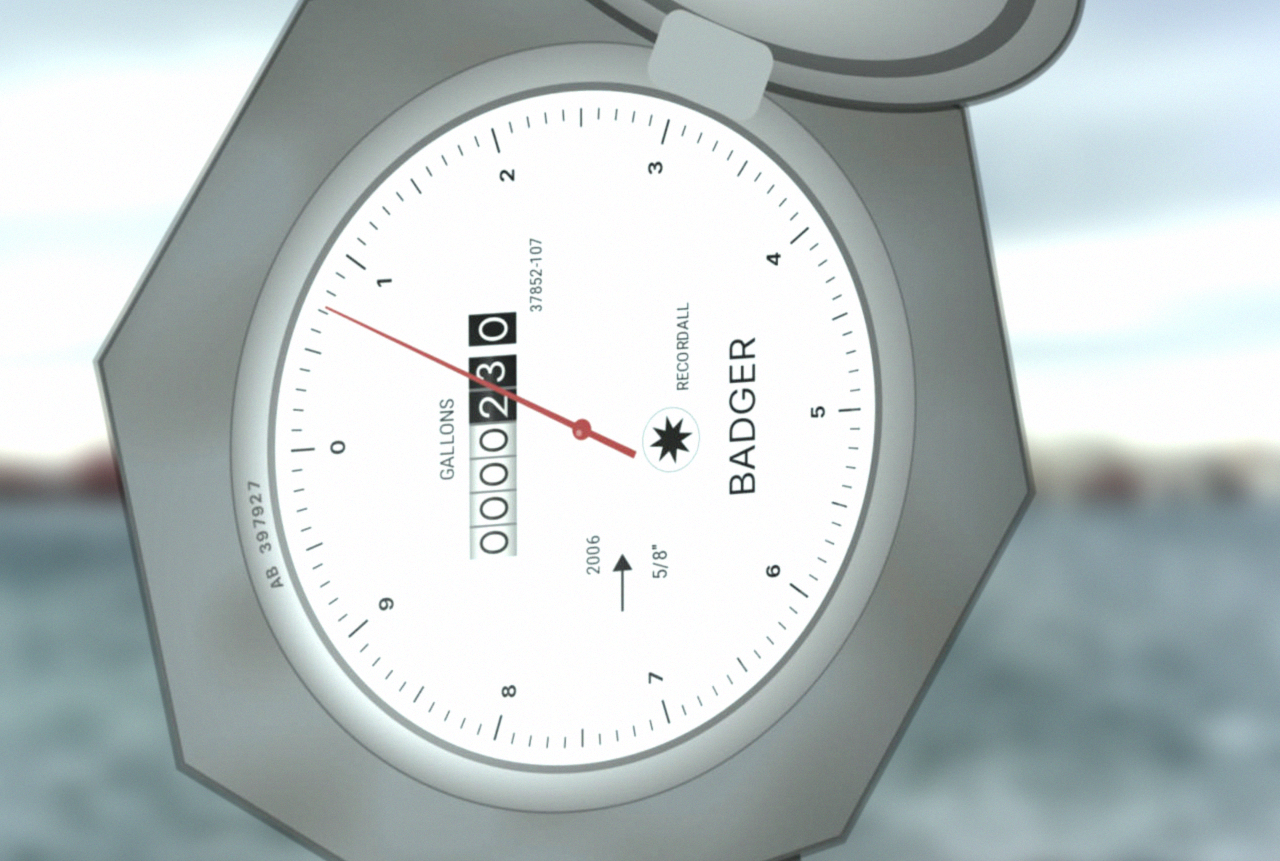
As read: 230.7; gal
